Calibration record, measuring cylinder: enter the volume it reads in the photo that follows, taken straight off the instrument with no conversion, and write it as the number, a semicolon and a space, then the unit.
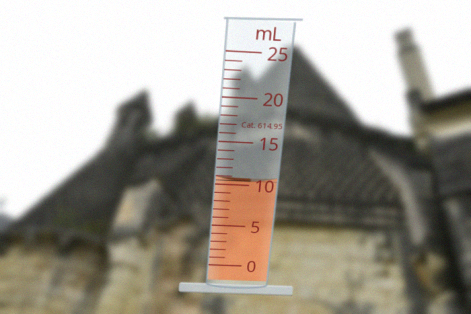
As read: 10.5; mL
